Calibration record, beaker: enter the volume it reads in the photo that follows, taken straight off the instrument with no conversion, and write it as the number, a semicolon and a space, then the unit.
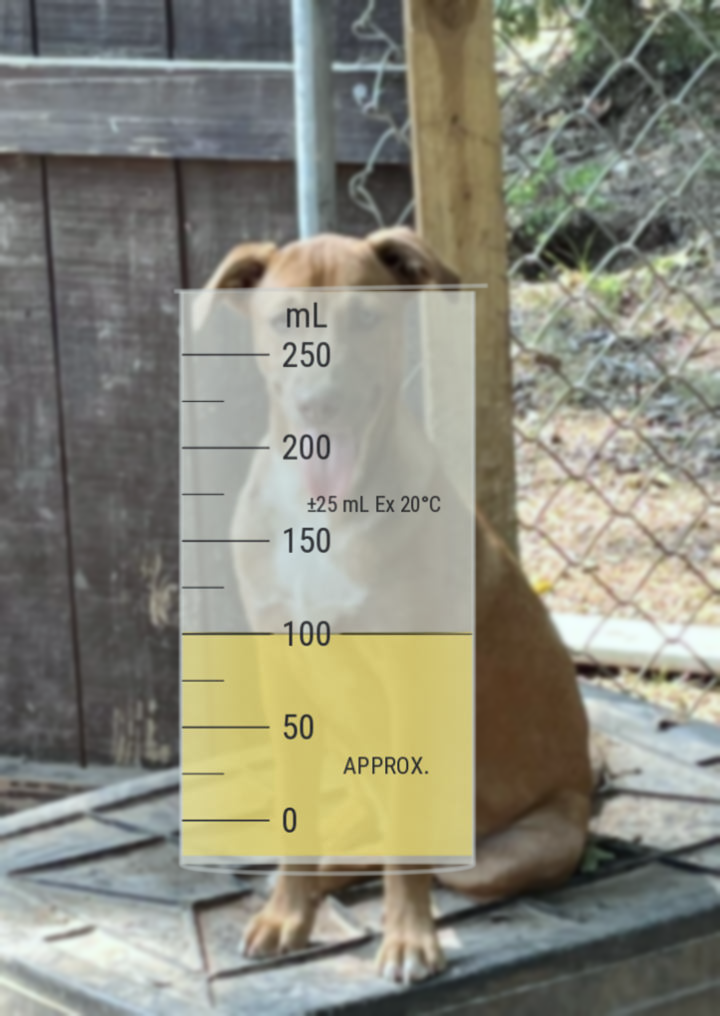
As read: 100; mL
